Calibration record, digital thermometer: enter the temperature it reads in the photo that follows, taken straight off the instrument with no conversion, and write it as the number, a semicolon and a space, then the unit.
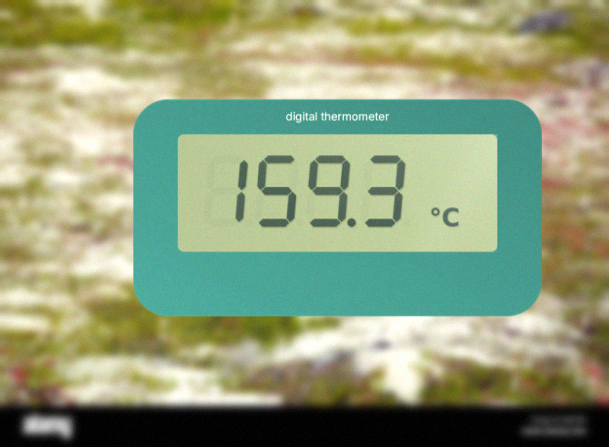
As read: 159.3; °C
